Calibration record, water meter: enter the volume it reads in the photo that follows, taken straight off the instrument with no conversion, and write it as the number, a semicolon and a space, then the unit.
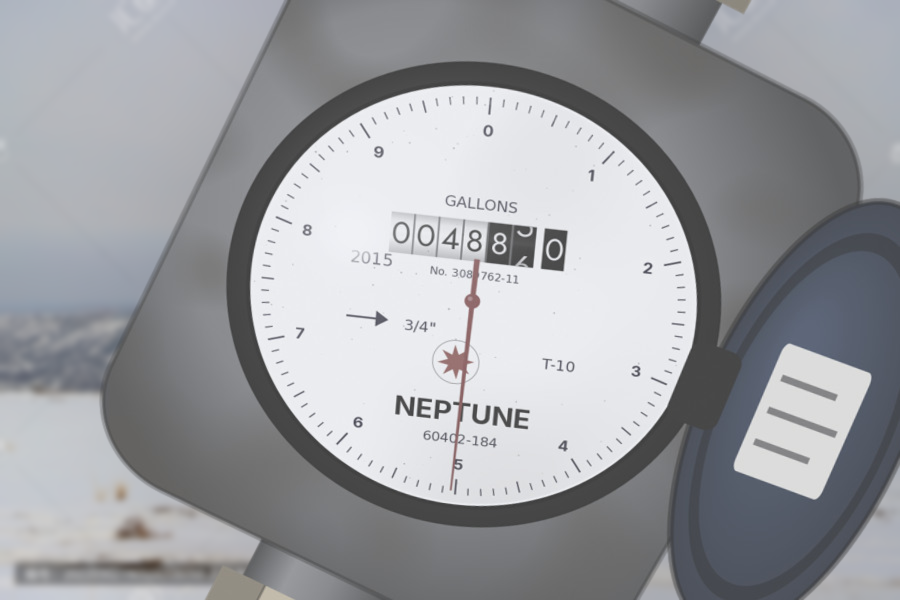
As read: 48855.0; gal
